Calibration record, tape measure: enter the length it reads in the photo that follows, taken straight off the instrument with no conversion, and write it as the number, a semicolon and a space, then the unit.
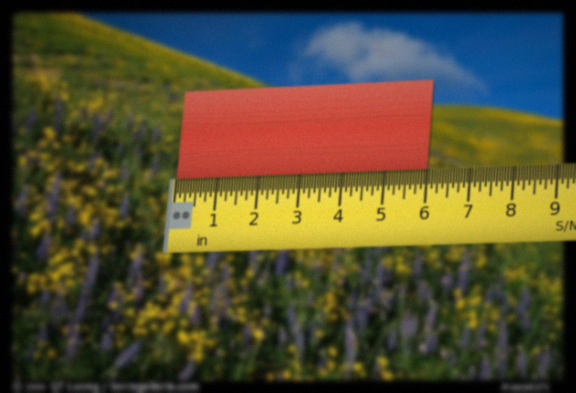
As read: 6; in
